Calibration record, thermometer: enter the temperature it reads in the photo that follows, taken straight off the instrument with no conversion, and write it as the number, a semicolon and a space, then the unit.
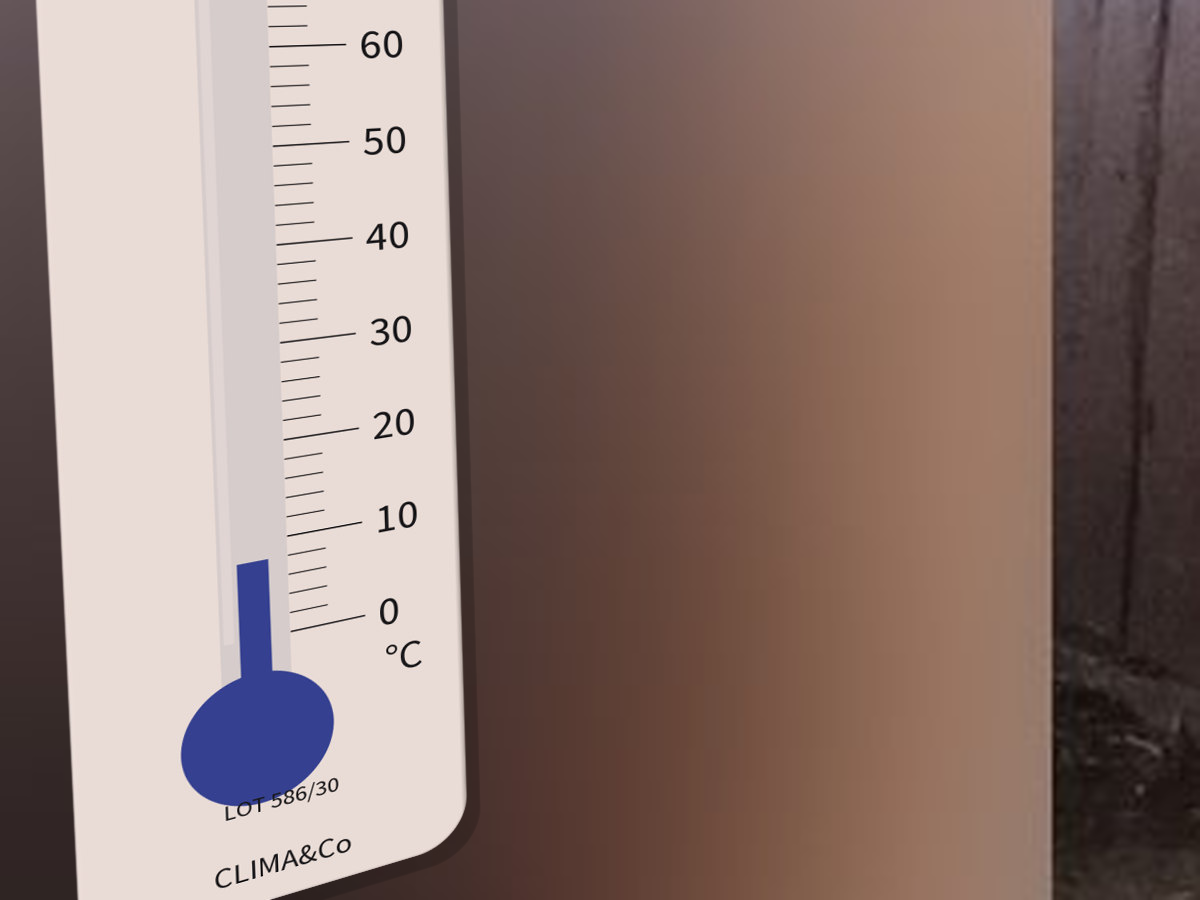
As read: 8; °C
